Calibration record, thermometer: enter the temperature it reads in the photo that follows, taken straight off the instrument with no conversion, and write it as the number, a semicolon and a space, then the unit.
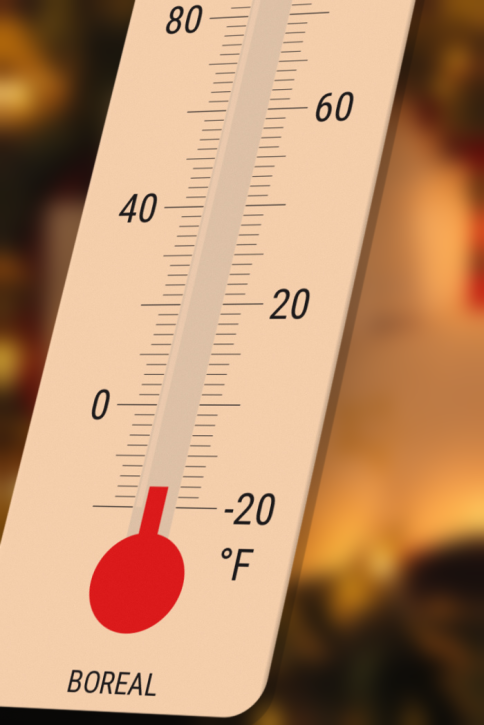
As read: -16; °F
